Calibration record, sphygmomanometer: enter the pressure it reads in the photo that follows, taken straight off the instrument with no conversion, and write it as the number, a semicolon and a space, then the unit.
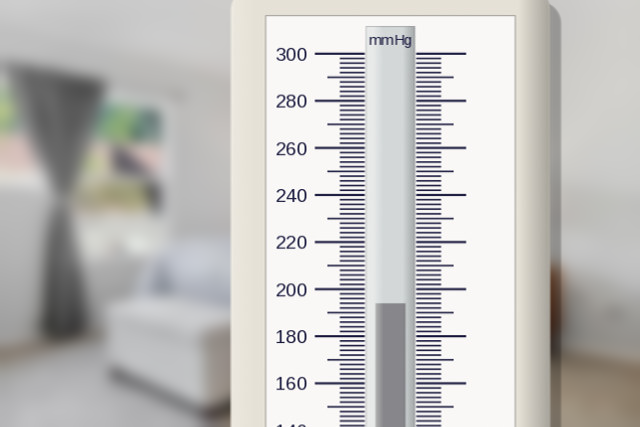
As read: 194; mmHg
